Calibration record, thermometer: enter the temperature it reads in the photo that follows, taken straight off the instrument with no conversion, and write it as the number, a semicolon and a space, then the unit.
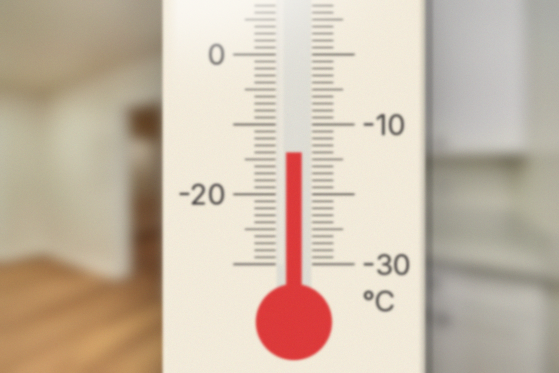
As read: -14; °C
